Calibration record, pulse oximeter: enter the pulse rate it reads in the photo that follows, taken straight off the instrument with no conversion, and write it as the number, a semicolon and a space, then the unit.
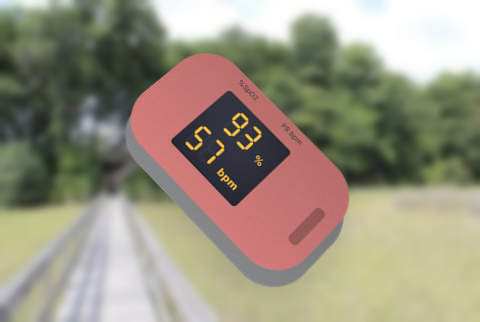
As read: 57; bpm
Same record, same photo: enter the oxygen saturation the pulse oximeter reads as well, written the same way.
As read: 93; %
